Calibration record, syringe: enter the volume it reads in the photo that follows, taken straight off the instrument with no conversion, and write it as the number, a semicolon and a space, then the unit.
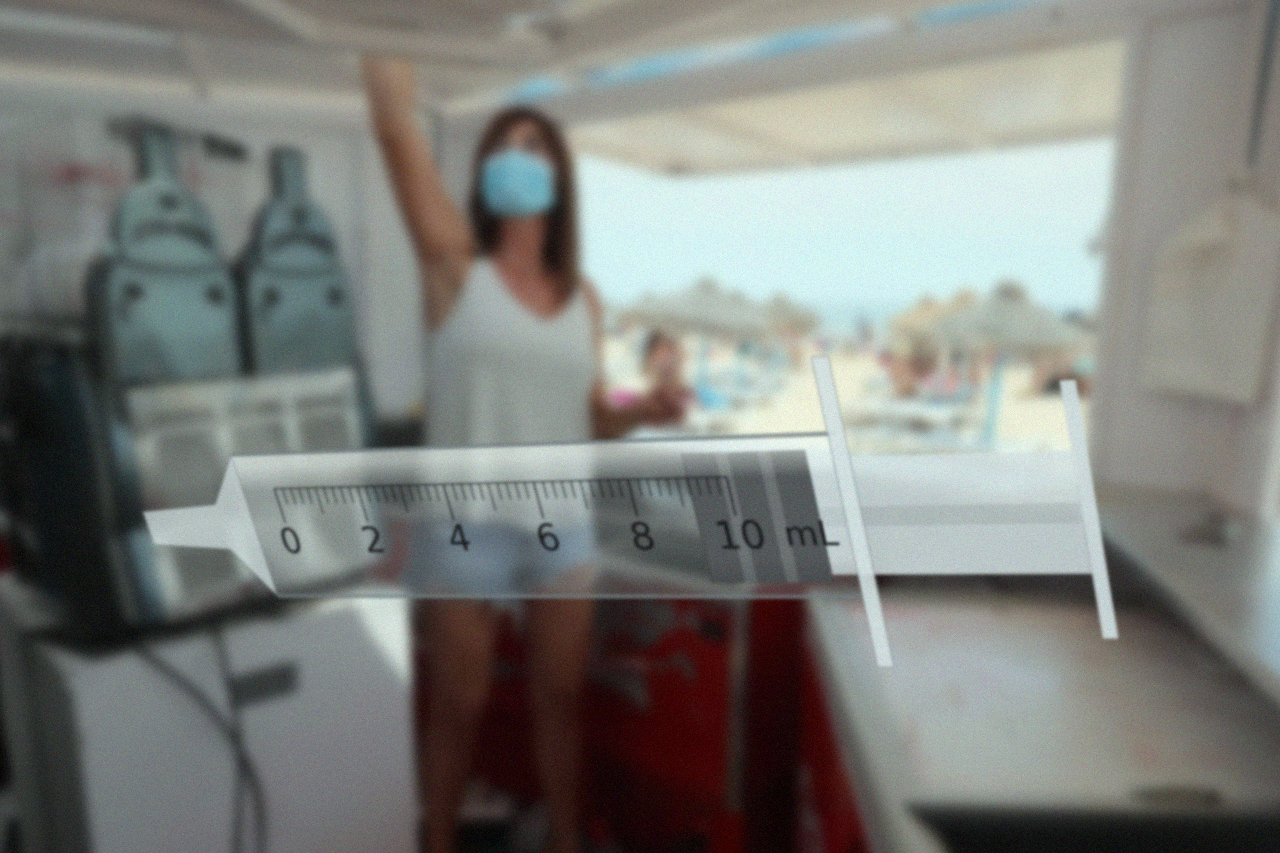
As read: 9.2; mL
